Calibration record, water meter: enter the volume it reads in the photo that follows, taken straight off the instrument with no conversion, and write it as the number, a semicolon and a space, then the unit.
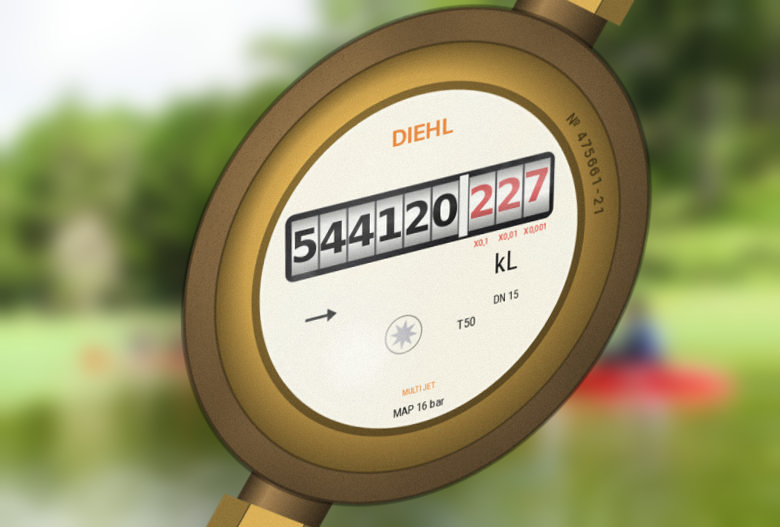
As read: 544120.227; kL
